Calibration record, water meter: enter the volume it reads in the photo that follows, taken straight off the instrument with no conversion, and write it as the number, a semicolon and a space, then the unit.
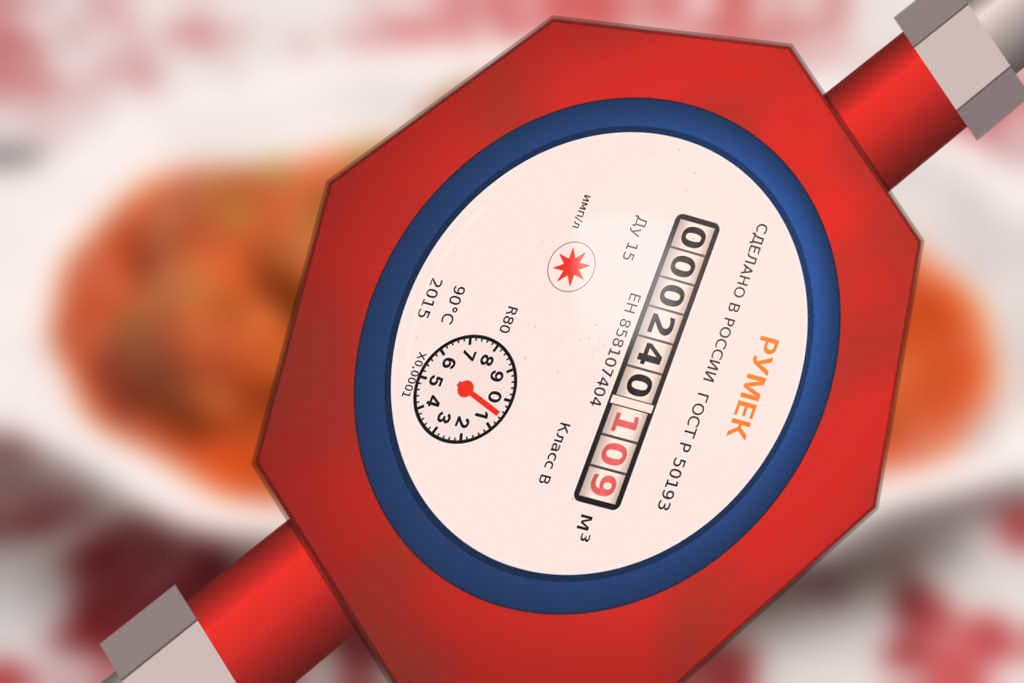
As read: 240.1090; m³
